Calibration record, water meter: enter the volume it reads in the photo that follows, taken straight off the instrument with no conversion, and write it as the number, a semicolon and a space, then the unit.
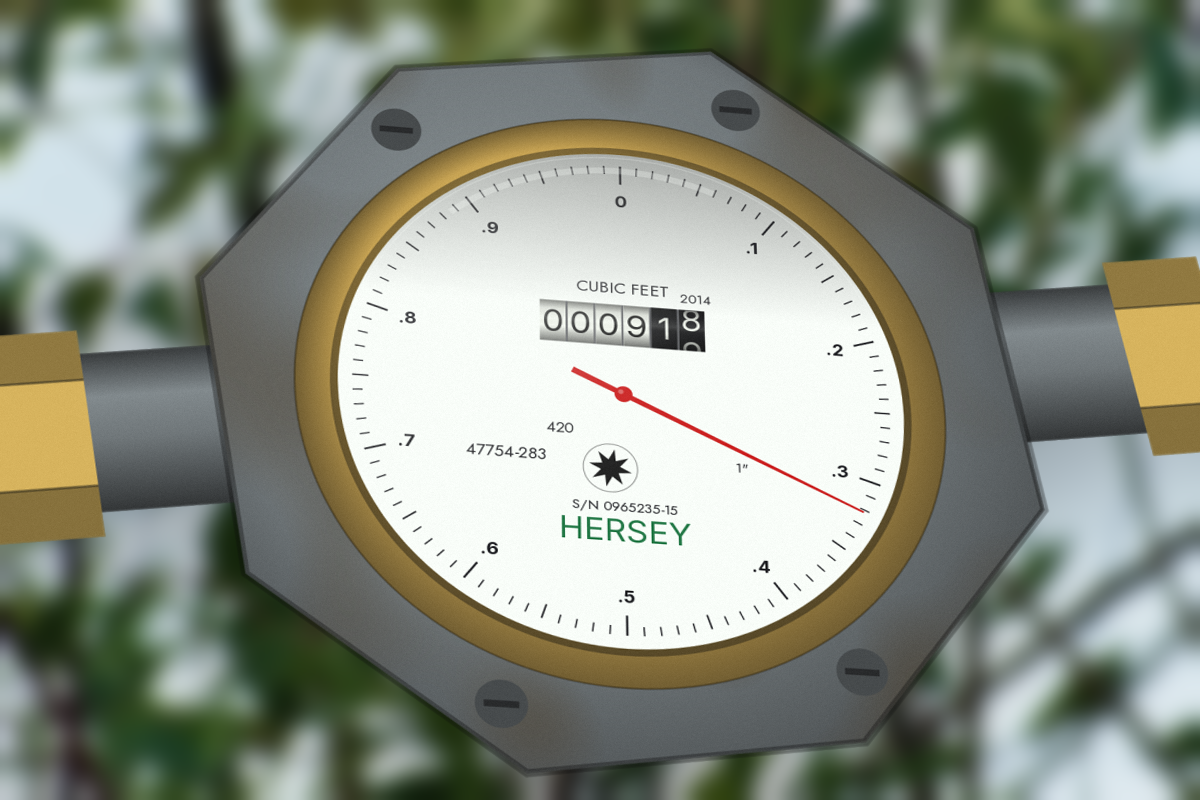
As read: 918.32; ft³
